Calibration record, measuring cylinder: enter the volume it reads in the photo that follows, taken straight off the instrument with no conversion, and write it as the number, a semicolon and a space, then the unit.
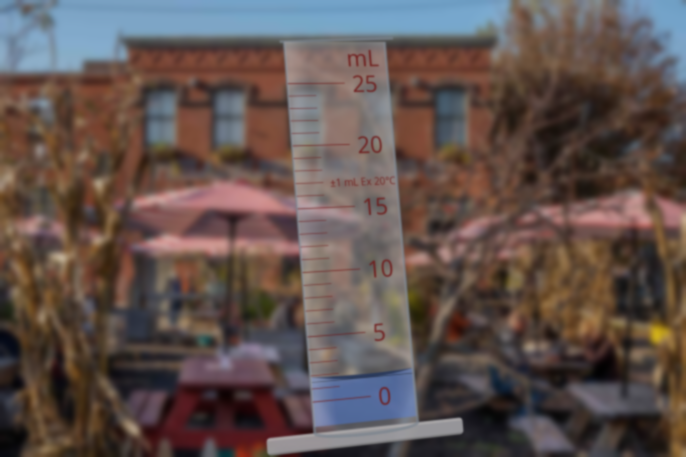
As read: 1.5; mL
